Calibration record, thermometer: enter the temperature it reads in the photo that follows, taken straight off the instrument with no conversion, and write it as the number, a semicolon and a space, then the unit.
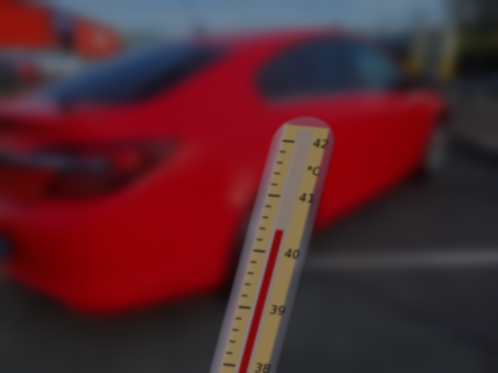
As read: 40.4; °C
